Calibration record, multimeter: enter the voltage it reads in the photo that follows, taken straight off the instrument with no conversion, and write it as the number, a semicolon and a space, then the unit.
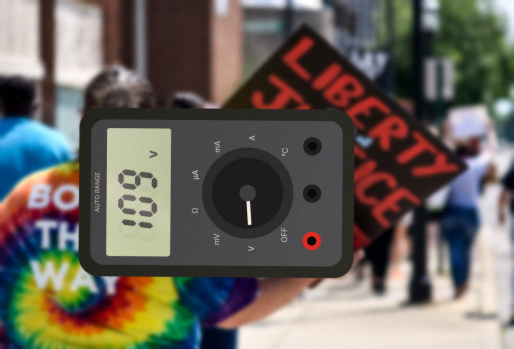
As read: 109; V
